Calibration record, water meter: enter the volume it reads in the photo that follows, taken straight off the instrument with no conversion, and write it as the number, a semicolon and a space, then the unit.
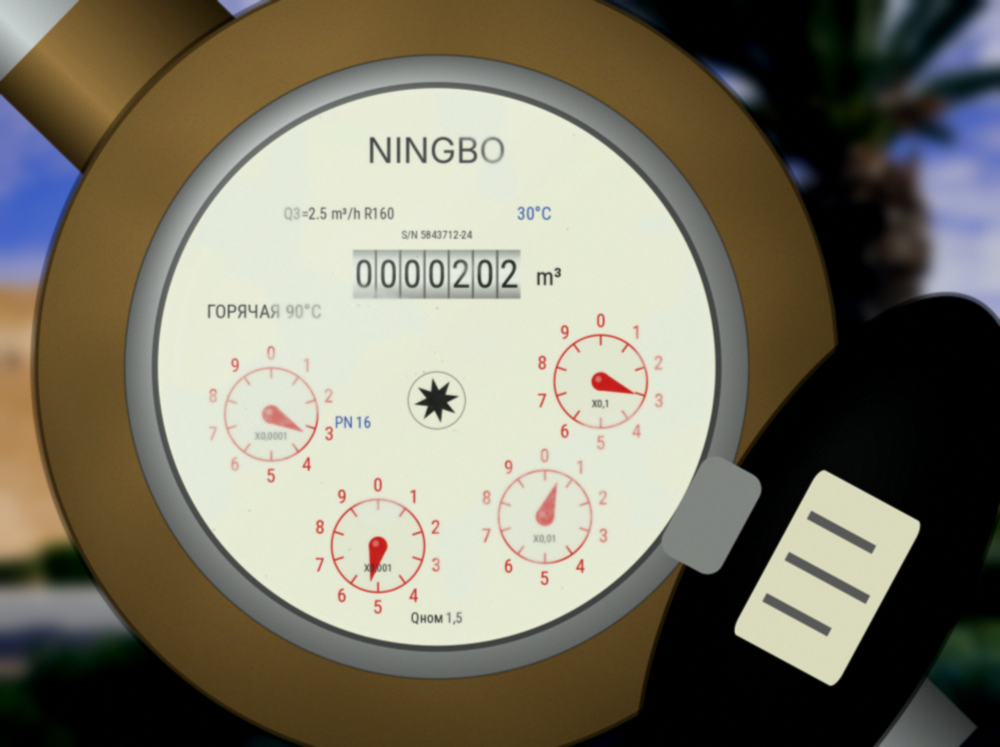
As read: 202.3053; m³
